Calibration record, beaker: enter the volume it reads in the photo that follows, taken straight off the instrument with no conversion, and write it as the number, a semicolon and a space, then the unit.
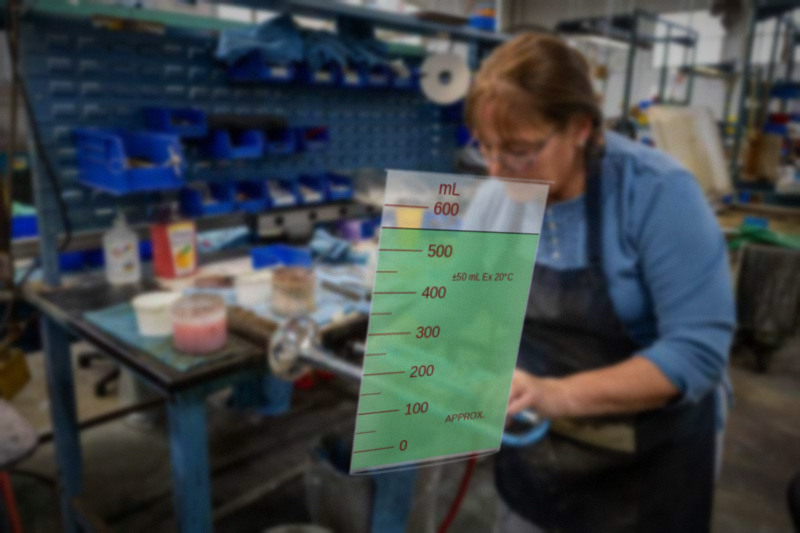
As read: 550; mL
